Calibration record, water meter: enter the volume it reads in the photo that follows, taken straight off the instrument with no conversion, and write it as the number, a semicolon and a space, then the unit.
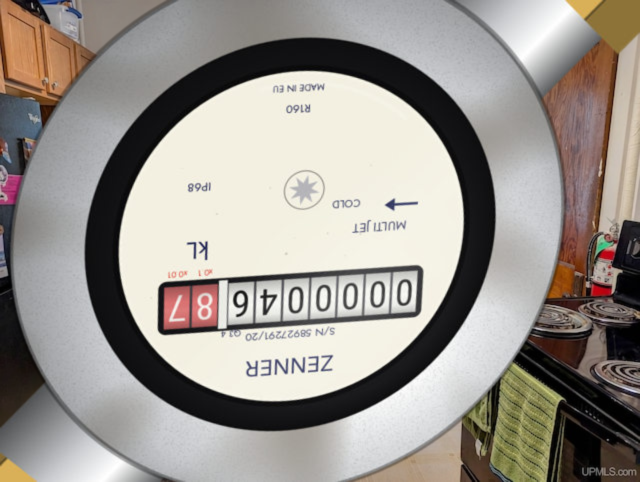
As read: 46.87; kL
